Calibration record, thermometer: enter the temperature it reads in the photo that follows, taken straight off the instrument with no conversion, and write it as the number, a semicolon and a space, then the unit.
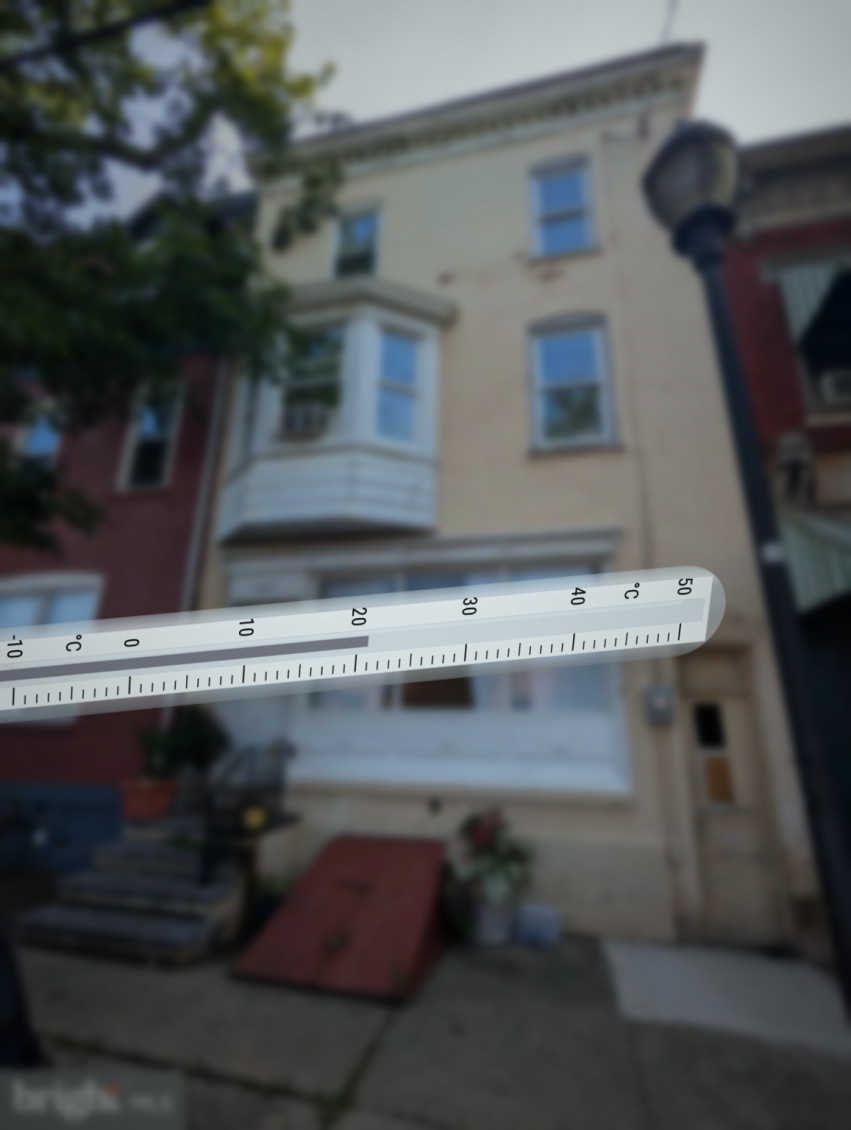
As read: 21; °C
